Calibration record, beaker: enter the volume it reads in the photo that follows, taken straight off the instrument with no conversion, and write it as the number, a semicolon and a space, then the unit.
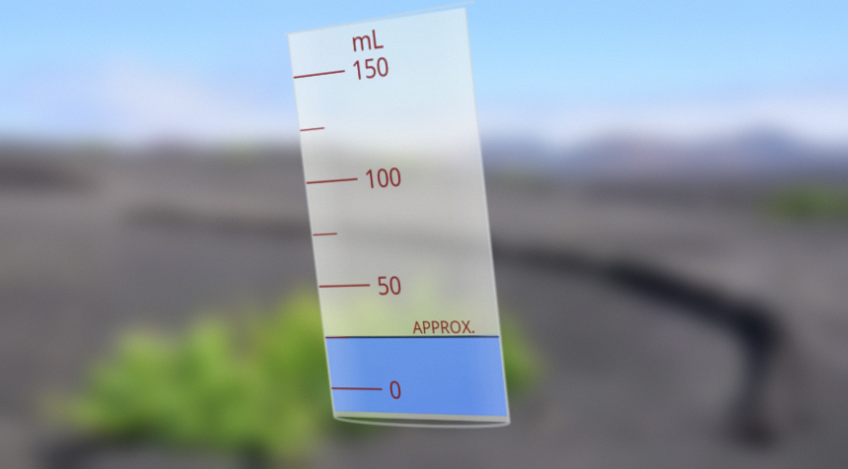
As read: 25; mL
